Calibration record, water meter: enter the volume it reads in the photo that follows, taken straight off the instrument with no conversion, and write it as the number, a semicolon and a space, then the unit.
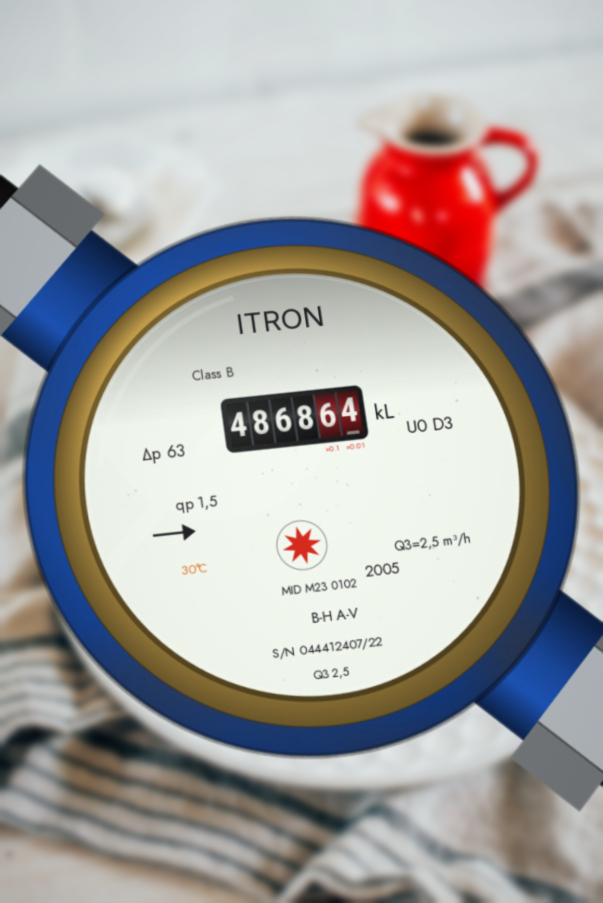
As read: 4868.64; kL
